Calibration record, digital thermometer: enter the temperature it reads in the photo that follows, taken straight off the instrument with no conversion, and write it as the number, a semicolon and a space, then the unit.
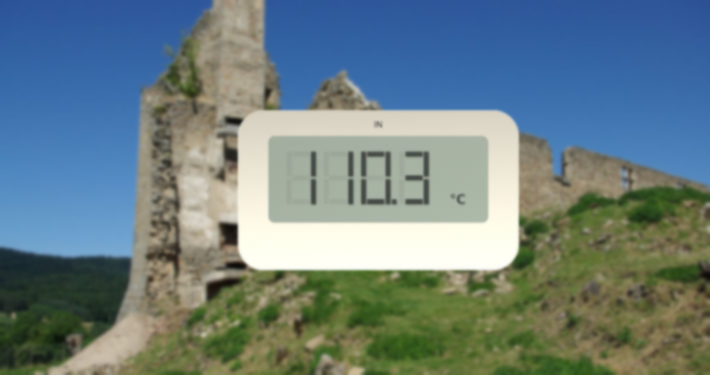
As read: 110.3; °C
